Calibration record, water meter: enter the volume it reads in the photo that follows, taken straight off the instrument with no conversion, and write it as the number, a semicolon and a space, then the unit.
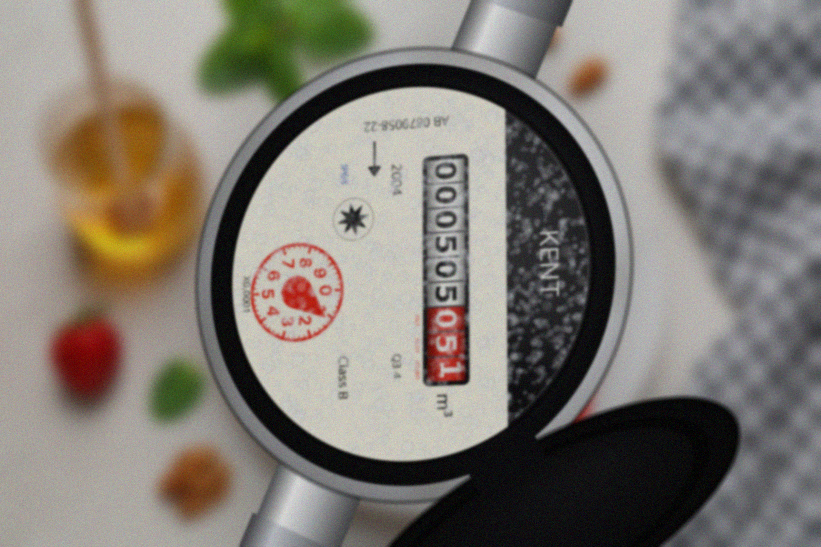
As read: 505.0511; m³
